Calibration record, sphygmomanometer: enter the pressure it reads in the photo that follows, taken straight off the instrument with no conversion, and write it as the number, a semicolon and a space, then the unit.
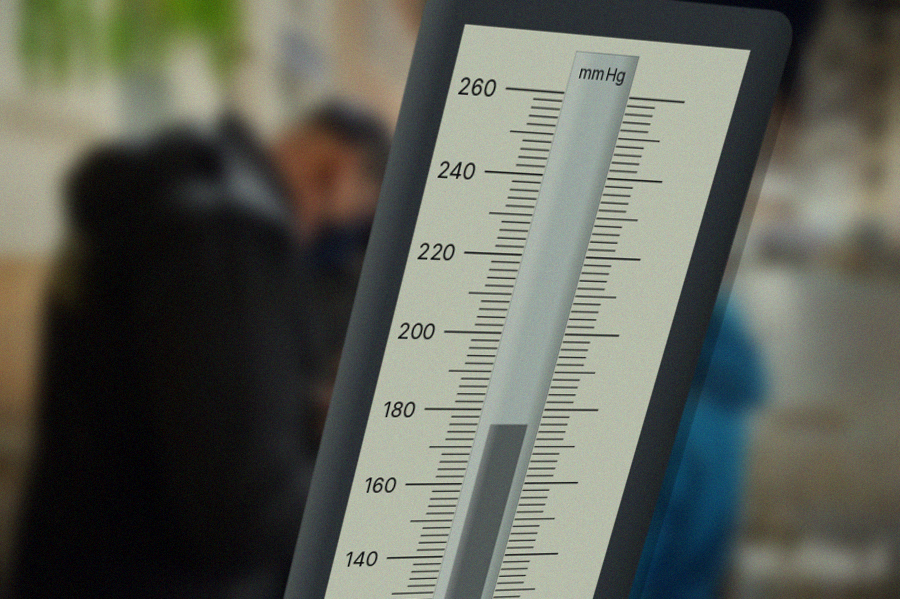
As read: 176; mmHg
